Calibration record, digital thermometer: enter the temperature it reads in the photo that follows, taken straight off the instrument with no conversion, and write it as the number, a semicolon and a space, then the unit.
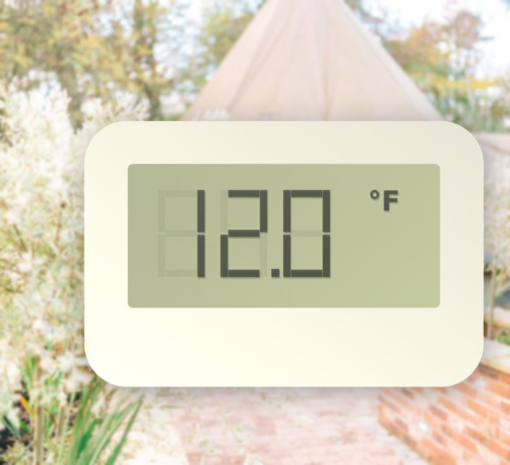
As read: 12.0; °F
